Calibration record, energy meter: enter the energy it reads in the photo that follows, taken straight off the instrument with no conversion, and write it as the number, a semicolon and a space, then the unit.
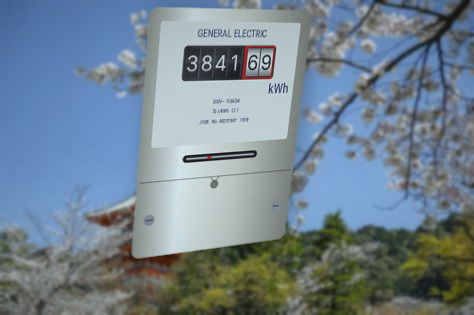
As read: 3841.69; kWh
